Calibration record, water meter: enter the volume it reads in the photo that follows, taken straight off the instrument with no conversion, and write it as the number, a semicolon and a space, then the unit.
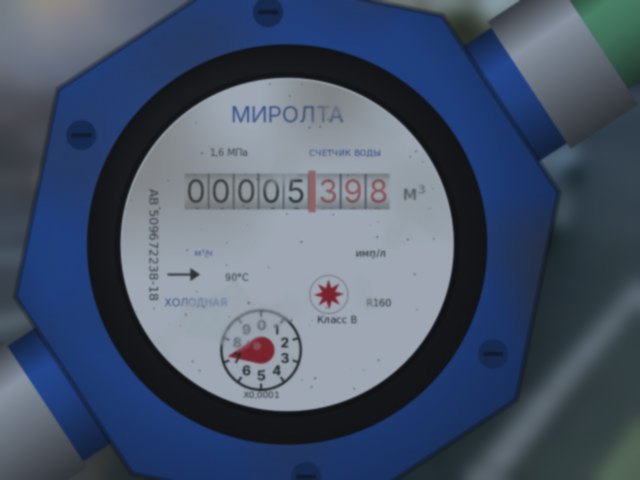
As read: 5.3987; m³
